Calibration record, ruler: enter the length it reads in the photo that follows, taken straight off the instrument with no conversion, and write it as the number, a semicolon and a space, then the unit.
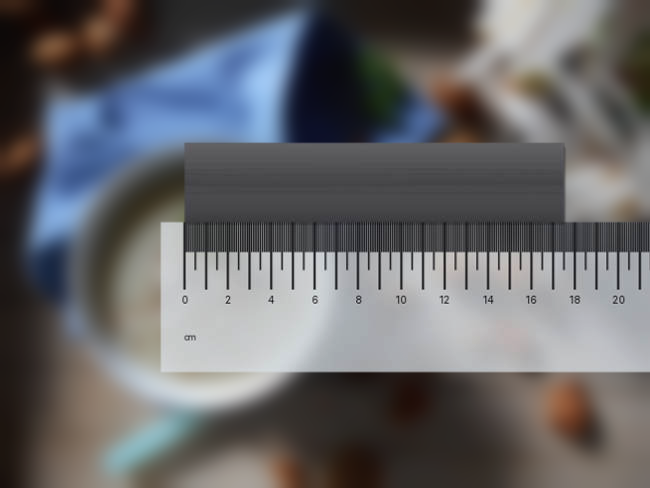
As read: 17.5; cm
